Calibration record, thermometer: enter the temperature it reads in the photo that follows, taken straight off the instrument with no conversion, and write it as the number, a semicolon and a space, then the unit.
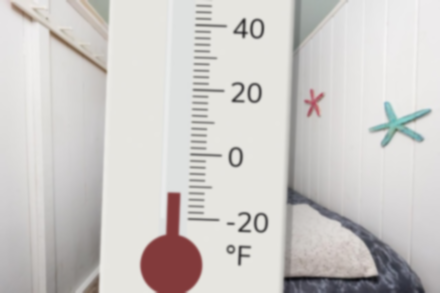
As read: -12; °F
